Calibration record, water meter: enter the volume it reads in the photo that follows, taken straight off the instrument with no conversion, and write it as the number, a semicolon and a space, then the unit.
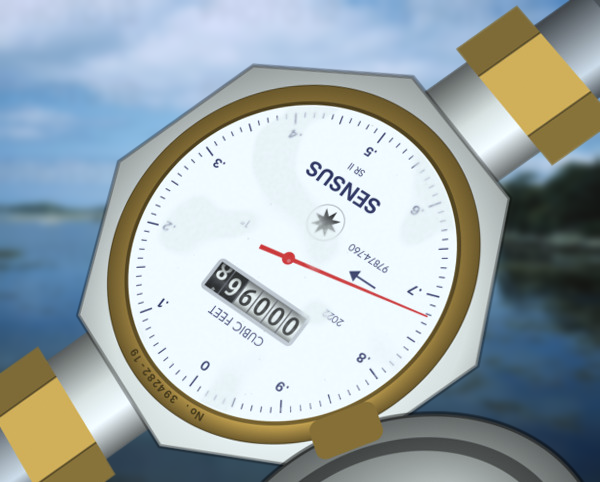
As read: 967.72; ft³
